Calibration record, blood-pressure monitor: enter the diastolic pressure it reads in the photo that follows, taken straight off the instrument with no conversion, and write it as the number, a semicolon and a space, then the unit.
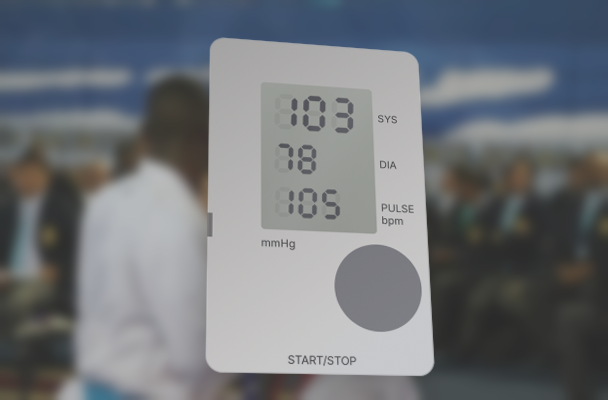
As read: 78; mmHg
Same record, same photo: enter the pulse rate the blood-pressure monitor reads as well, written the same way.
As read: 105; bpm
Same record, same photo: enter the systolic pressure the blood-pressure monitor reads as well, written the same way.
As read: 103; mmHg
